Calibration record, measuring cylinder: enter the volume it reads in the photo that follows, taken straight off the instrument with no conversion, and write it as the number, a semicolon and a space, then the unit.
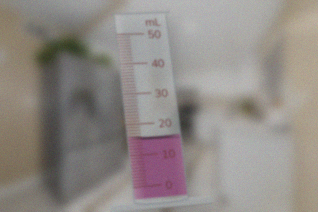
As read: 15; mL
